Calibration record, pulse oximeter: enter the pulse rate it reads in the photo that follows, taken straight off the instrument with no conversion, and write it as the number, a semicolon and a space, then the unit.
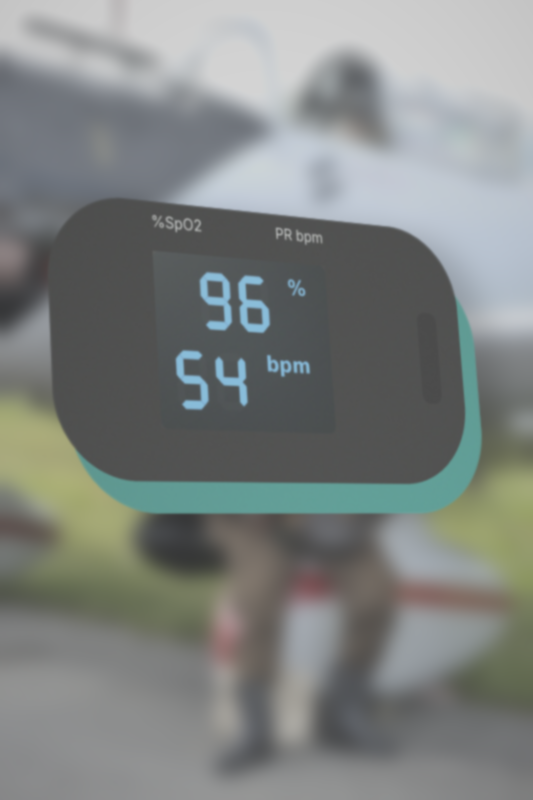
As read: 54; bpm
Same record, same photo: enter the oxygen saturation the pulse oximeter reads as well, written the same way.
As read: 96; %
